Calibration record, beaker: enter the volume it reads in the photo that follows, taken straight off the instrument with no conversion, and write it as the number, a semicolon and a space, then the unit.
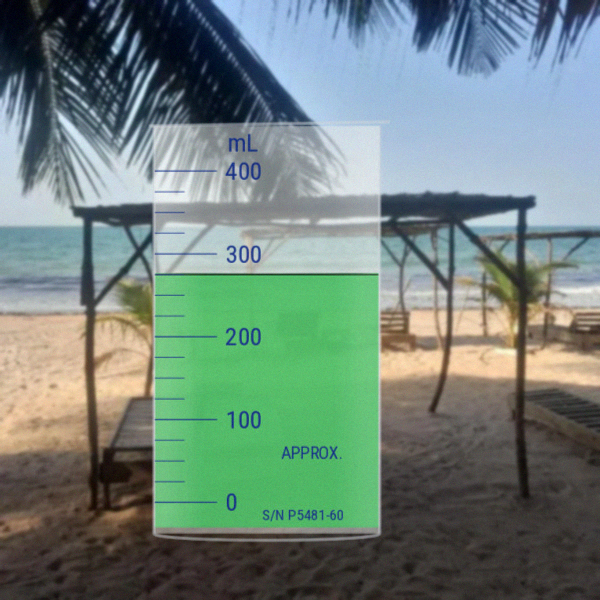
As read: 275; mL
